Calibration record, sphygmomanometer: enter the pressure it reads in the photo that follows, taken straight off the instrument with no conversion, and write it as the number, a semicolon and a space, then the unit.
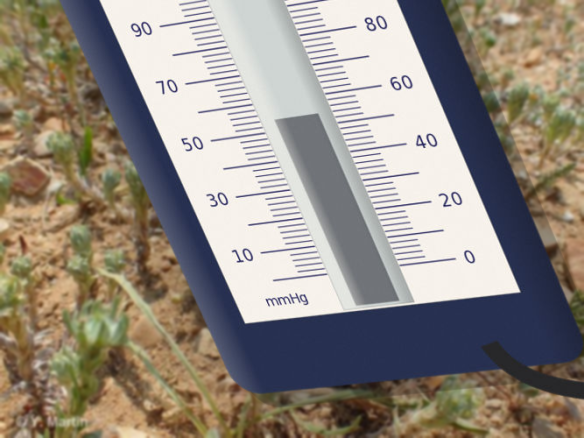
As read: 54; mmHg
